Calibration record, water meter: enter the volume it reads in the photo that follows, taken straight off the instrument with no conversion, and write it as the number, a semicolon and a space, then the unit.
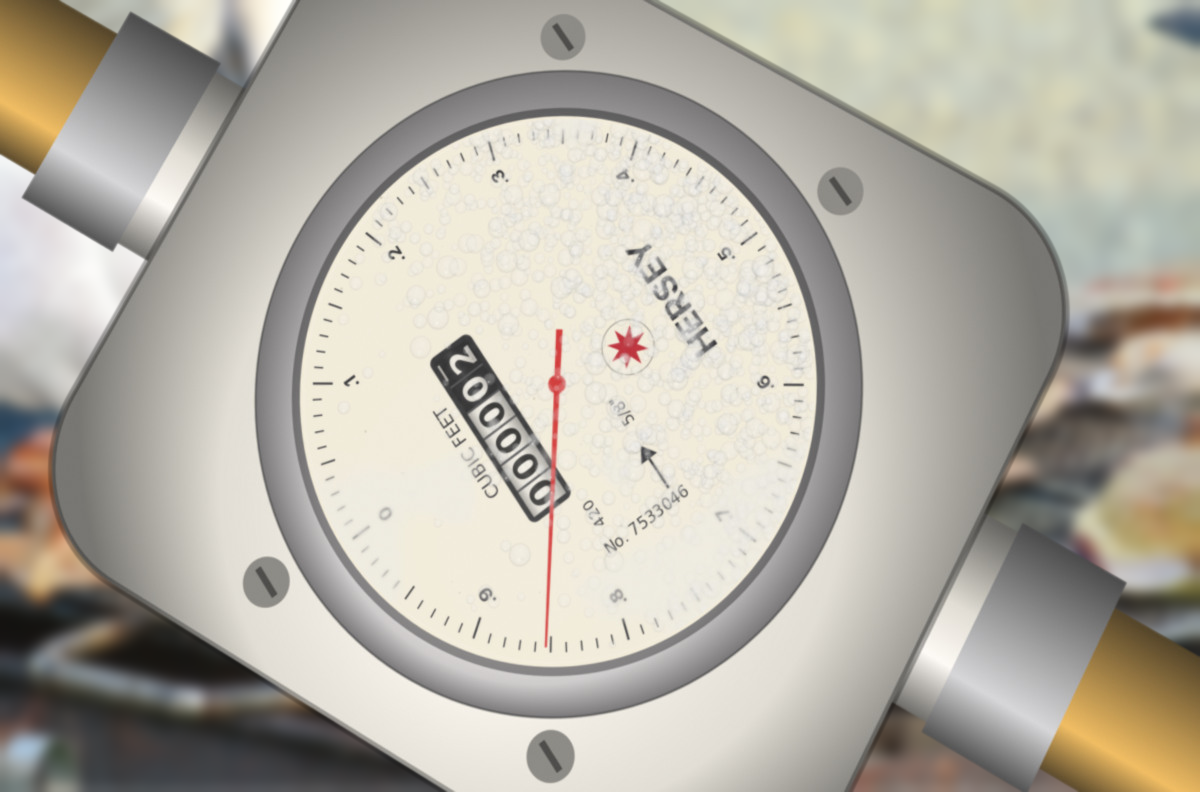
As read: 1.85; ft³
